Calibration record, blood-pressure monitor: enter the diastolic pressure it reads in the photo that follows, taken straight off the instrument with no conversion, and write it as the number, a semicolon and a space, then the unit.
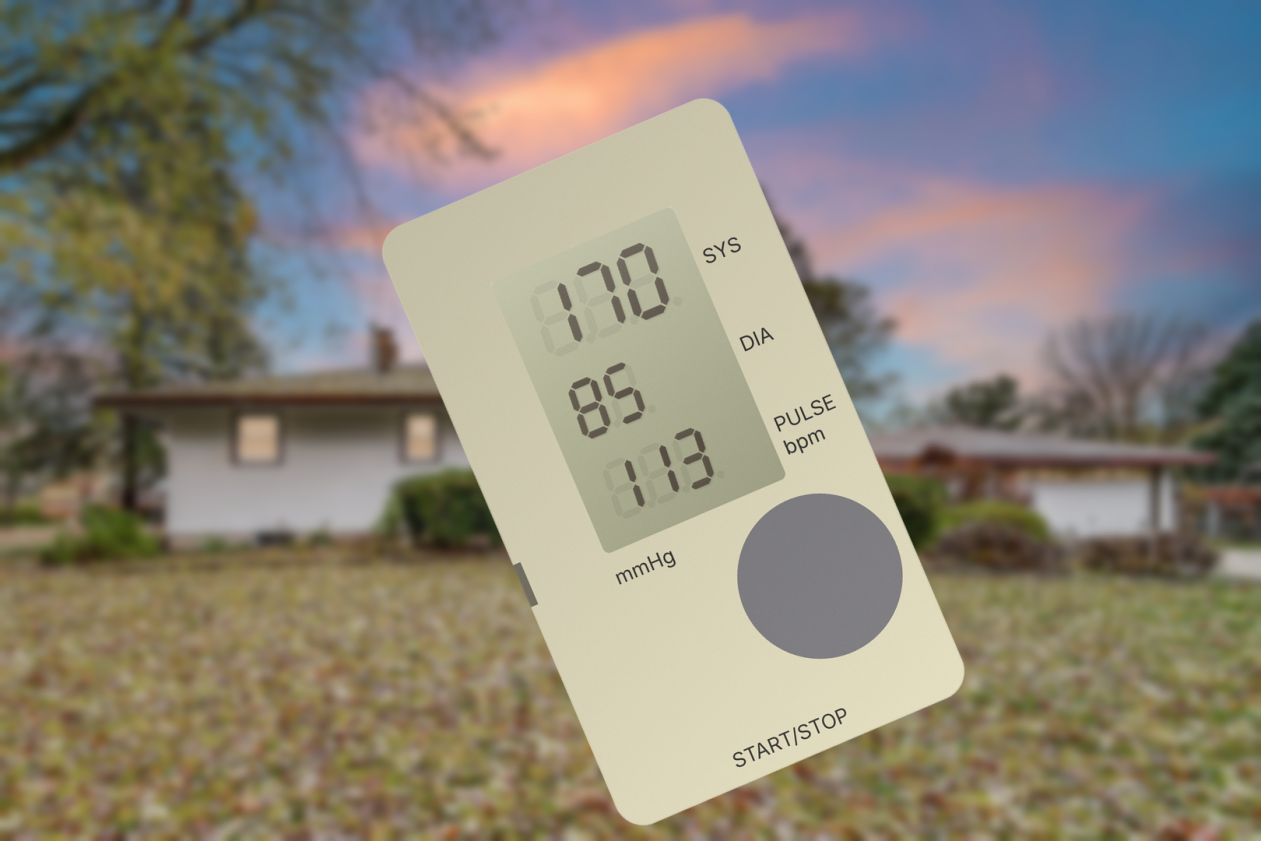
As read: 85; mmHg
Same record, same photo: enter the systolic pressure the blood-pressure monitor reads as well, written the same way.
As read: 170; mmHg
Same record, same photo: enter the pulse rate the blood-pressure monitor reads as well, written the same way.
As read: 113; bpm
